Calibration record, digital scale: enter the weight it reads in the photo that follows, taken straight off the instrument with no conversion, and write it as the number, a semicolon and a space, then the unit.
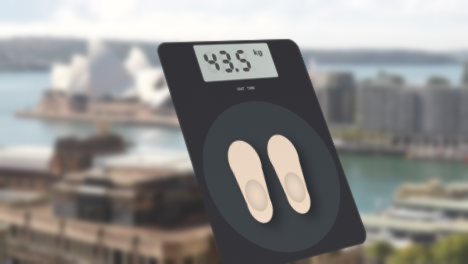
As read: 43.5; kg
